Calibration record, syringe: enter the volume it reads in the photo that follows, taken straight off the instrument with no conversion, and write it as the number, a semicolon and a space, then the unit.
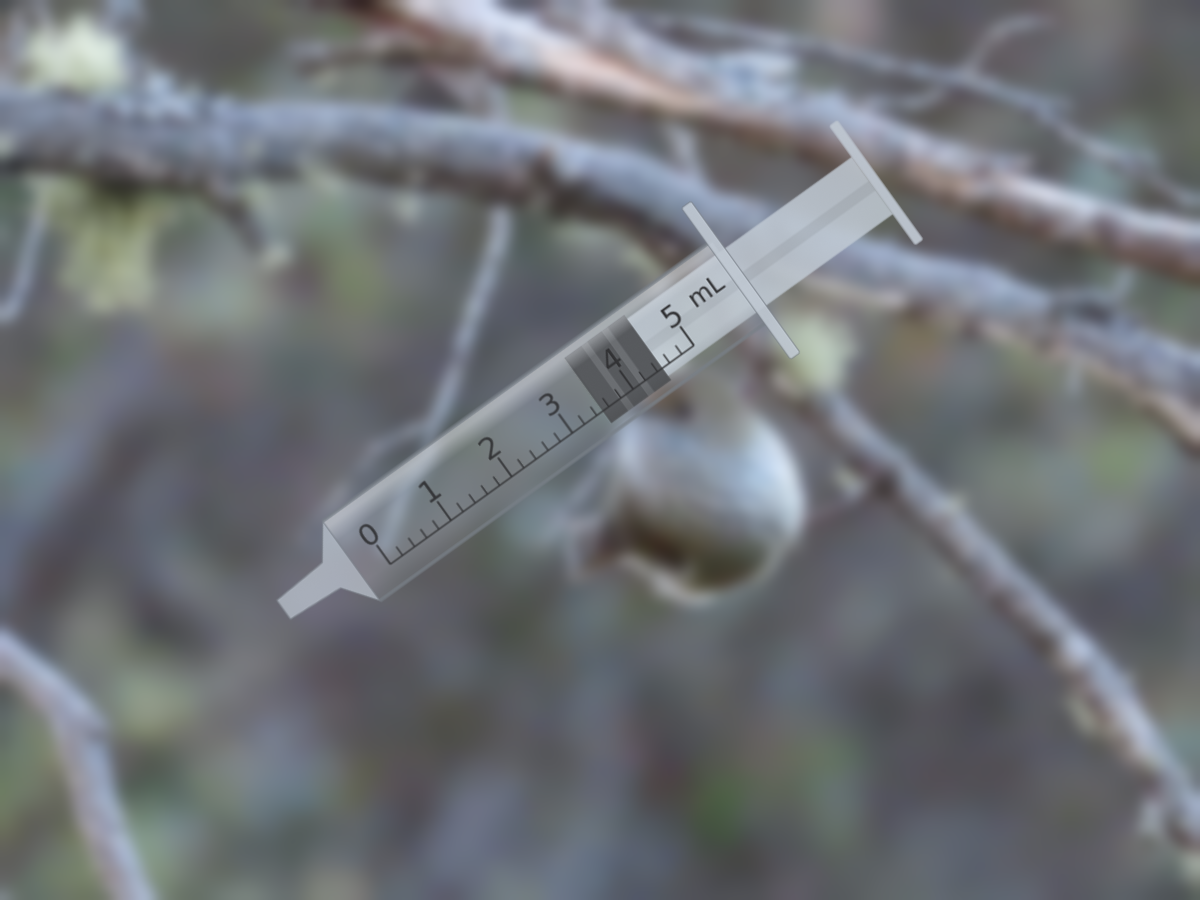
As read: 3.5; mL
